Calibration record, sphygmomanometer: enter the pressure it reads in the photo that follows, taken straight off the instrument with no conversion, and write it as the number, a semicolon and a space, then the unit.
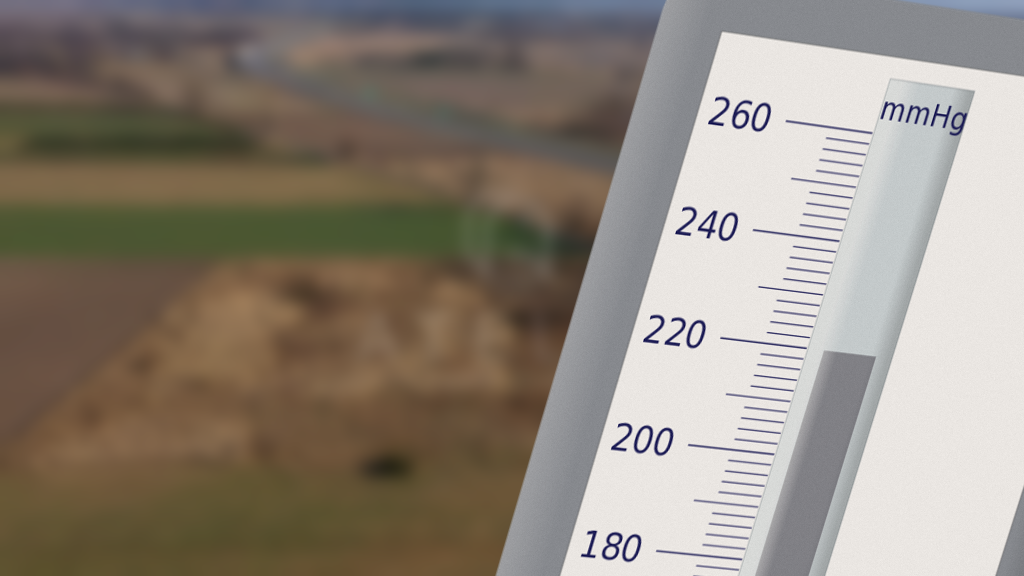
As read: 220; mmHg
